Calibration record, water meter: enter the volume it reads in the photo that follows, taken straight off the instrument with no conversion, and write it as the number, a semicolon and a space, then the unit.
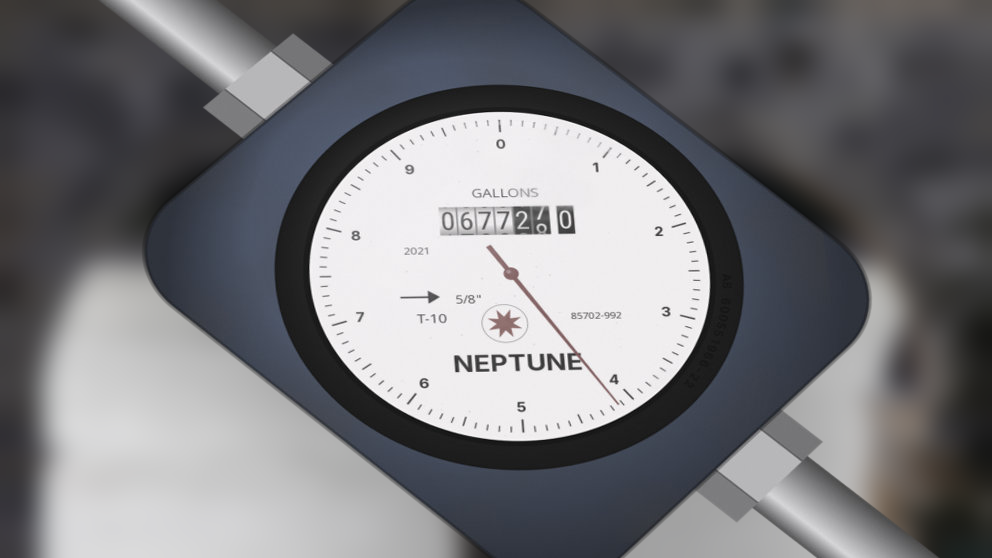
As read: 677274.1; gal
